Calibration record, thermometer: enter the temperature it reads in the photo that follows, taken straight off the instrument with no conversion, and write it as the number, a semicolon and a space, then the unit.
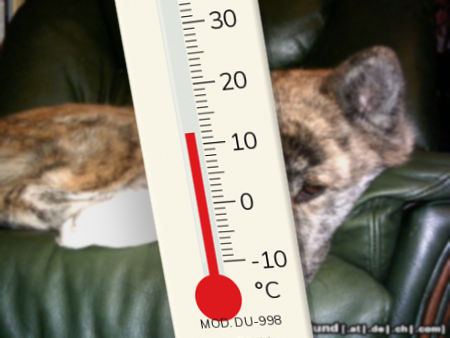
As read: 12; °C
